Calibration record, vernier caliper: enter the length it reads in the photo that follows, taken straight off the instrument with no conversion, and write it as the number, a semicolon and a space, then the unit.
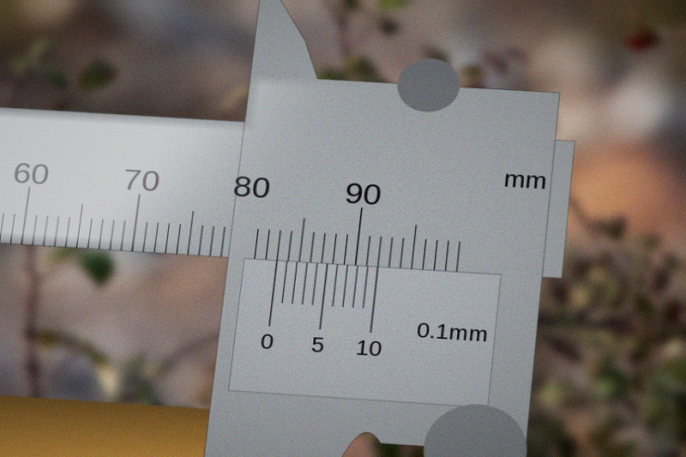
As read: 83.0; mm
